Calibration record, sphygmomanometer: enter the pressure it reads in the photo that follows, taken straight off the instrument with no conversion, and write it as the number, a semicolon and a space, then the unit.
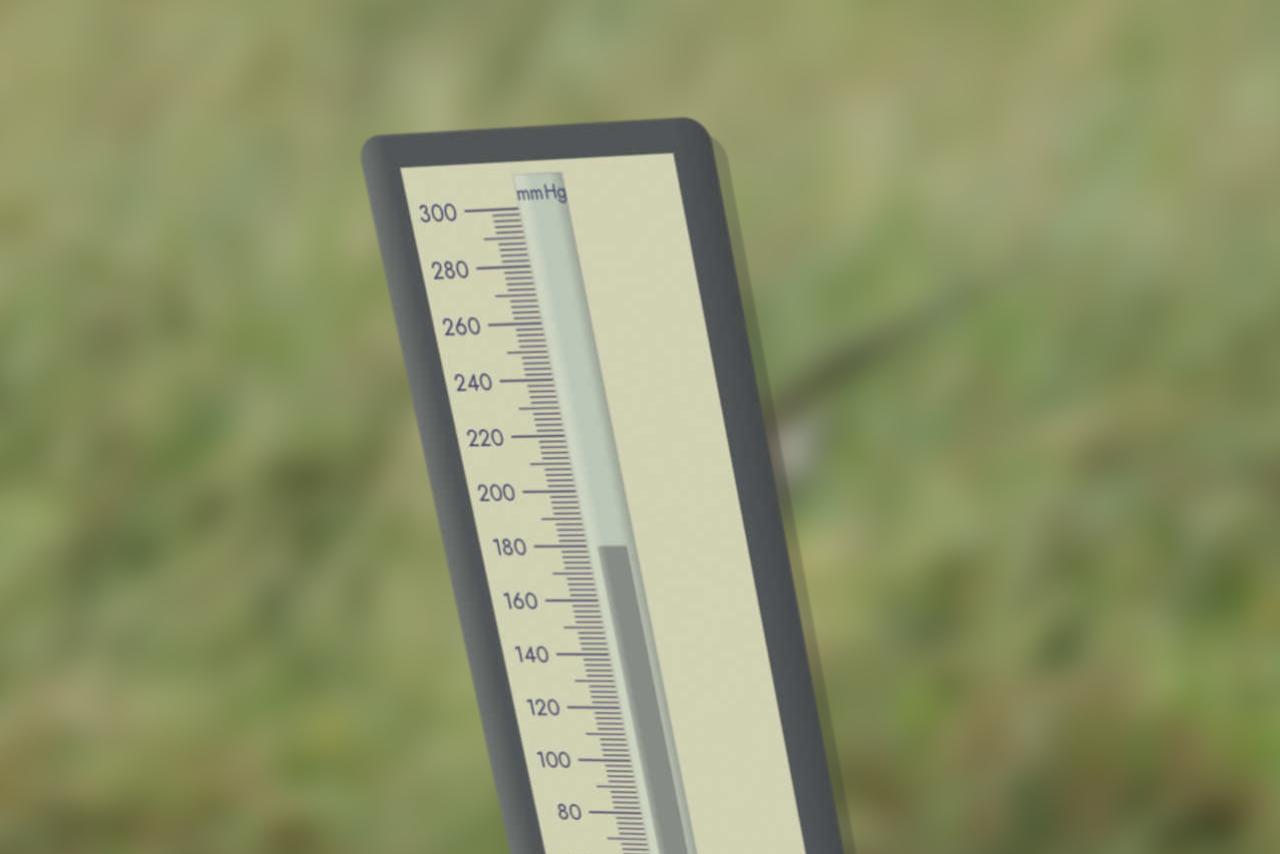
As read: 180; mmHg
